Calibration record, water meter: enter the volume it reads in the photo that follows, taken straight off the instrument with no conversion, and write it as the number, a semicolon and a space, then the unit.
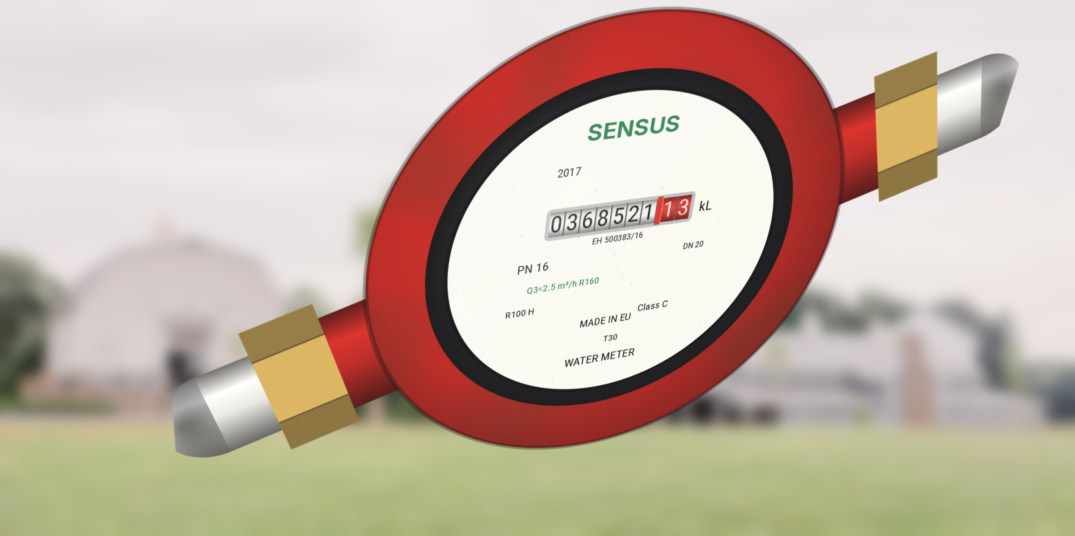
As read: 368521.13; kL
